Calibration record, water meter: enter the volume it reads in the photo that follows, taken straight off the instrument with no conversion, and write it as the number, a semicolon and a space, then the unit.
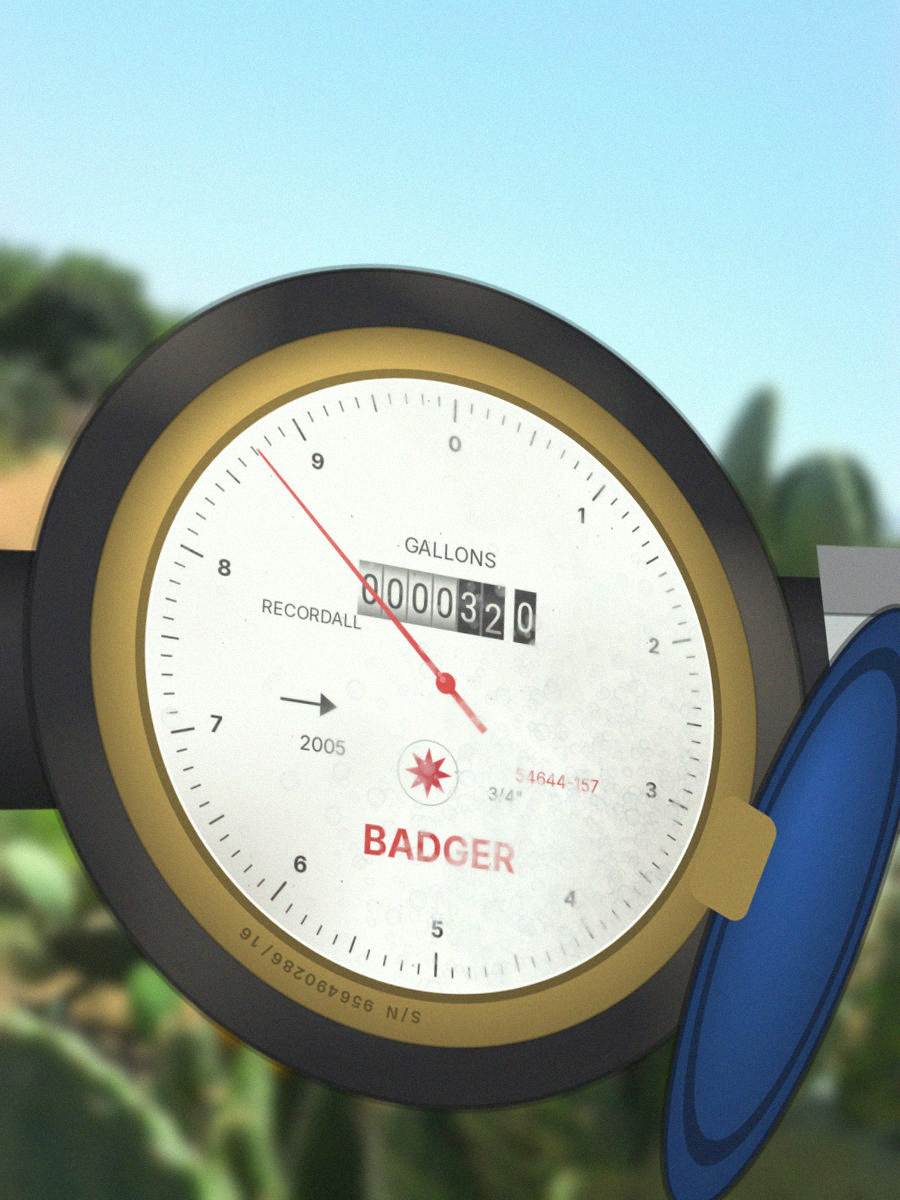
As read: 318.7; gal
